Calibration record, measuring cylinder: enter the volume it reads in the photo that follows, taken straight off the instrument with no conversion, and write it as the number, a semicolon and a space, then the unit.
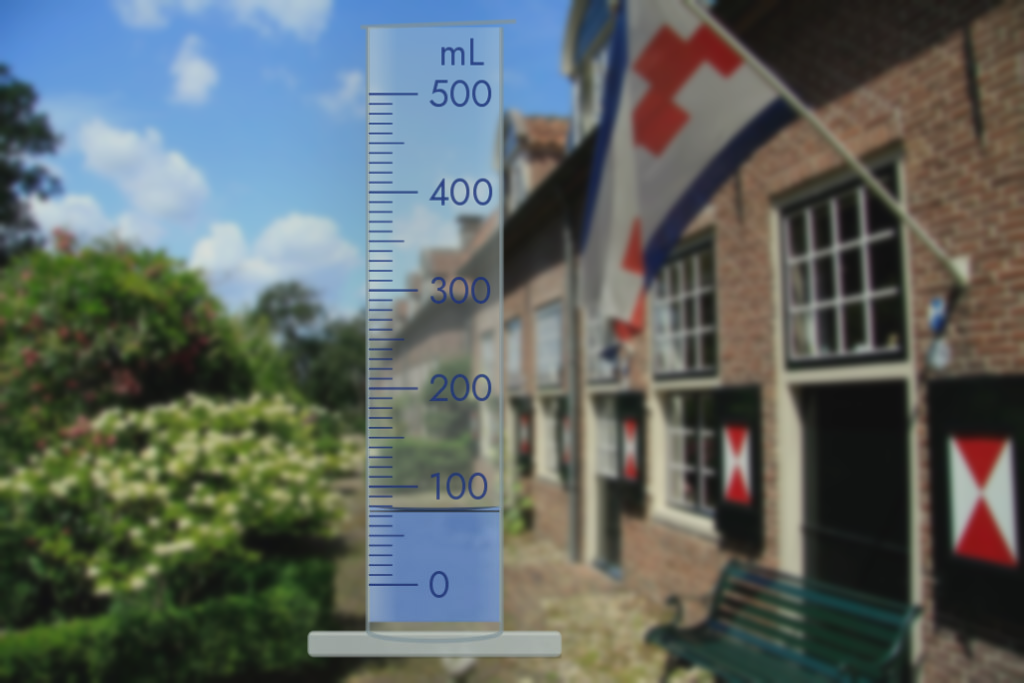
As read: 75; mL
